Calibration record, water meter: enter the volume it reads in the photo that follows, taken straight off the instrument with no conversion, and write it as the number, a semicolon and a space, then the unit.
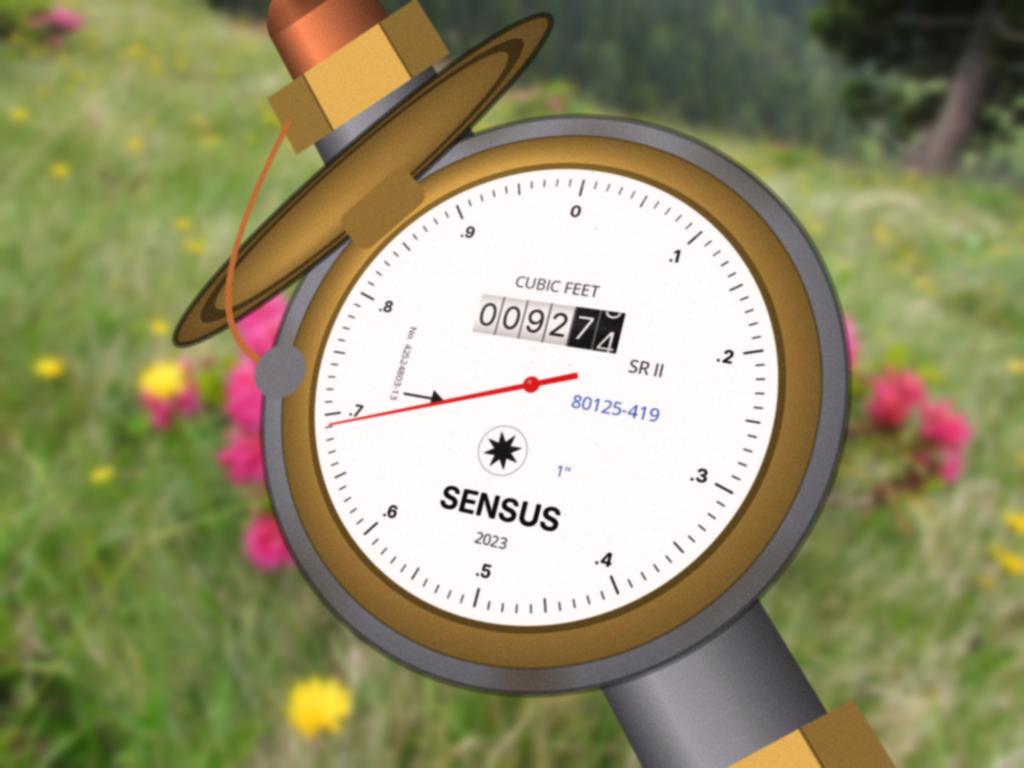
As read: 9273.69; ft³
